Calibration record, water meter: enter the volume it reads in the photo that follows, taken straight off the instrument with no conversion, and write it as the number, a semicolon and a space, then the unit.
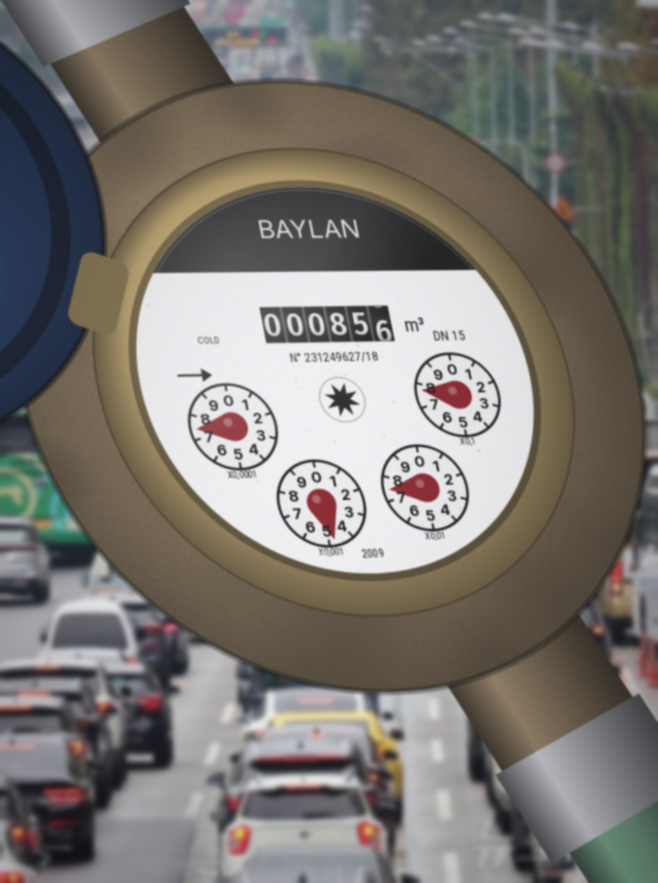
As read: 855.7747; m³
